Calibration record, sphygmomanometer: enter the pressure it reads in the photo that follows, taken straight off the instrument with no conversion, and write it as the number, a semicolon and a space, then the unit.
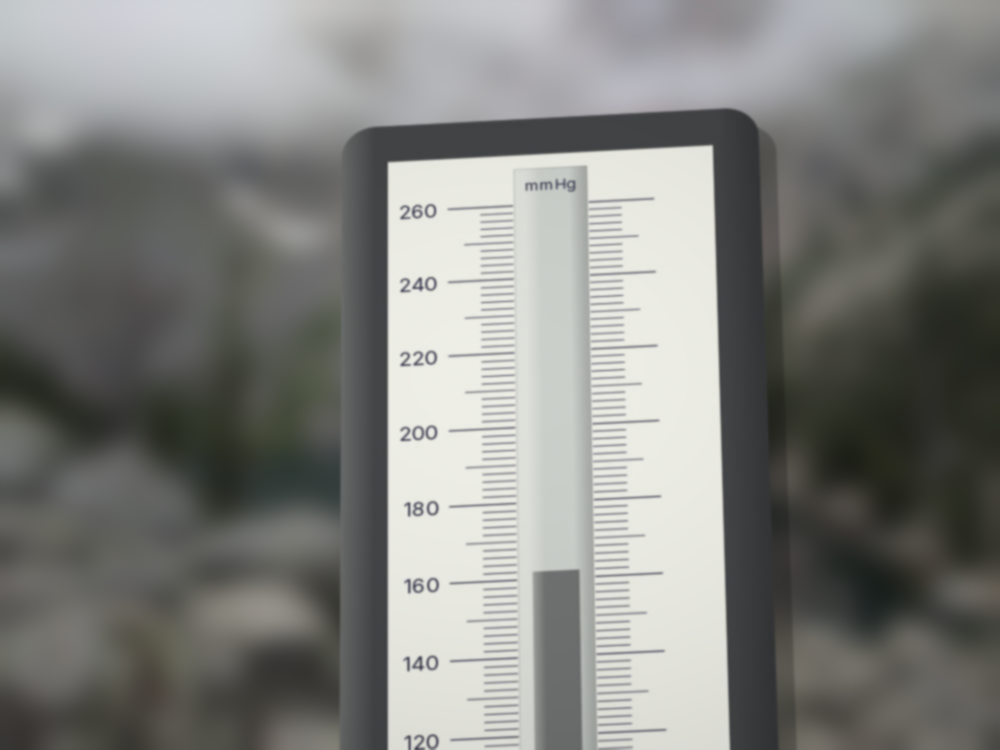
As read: 162; mmHg
